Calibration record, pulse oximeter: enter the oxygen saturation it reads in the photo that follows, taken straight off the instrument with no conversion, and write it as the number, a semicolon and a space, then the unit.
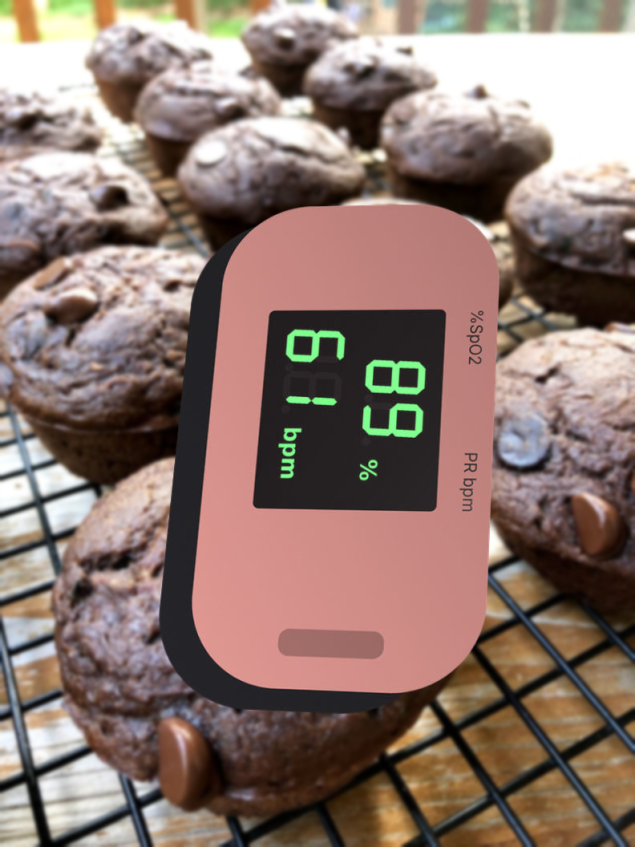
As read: 89; %
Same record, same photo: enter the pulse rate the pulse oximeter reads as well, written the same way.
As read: 61; bpm
